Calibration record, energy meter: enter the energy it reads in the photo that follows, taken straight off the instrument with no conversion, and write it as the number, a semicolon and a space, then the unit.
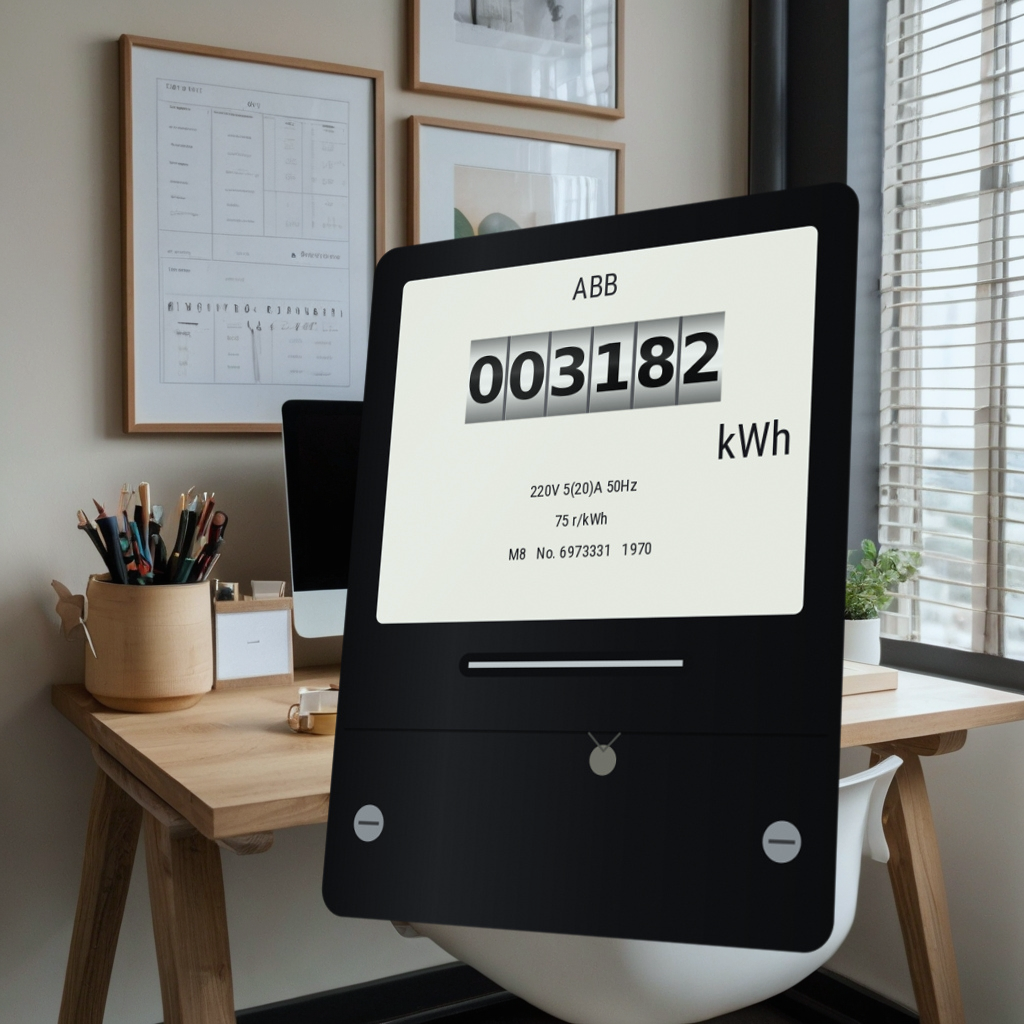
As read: 3182; kWh
